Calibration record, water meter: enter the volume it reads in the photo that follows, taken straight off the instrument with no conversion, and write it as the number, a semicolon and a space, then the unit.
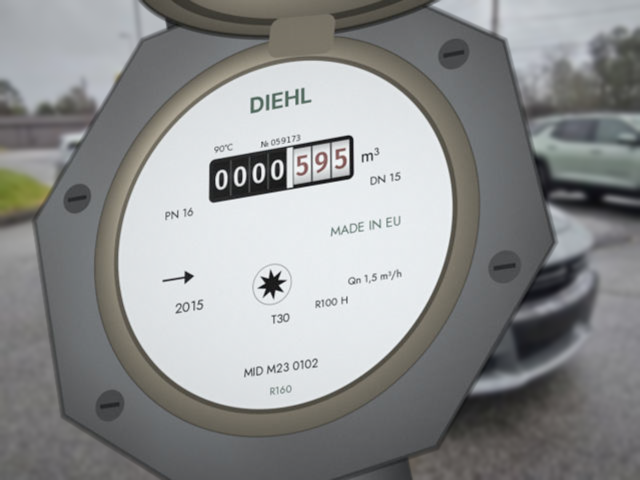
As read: 0.595; m³
